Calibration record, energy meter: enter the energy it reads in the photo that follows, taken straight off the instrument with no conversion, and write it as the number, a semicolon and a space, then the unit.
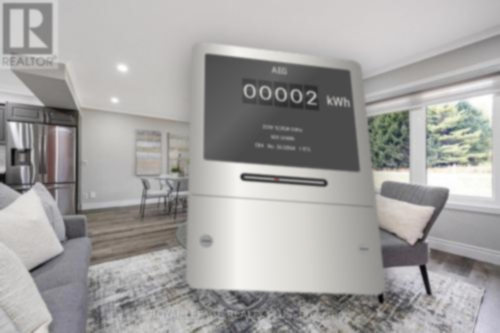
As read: 2; kWh
